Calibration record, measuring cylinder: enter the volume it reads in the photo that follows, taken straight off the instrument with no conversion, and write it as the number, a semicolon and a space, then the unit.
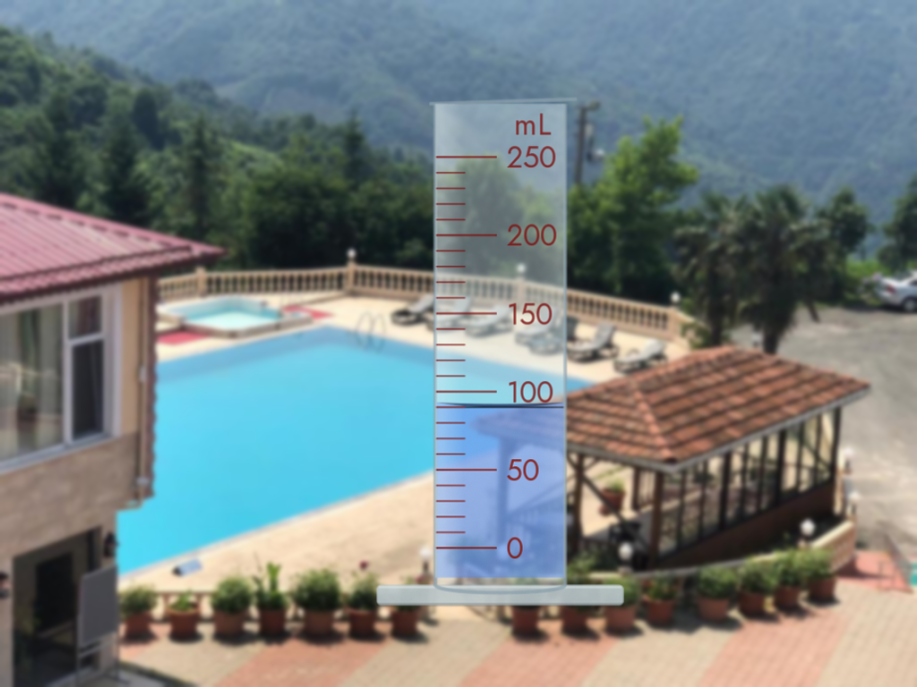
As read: 90; mL
